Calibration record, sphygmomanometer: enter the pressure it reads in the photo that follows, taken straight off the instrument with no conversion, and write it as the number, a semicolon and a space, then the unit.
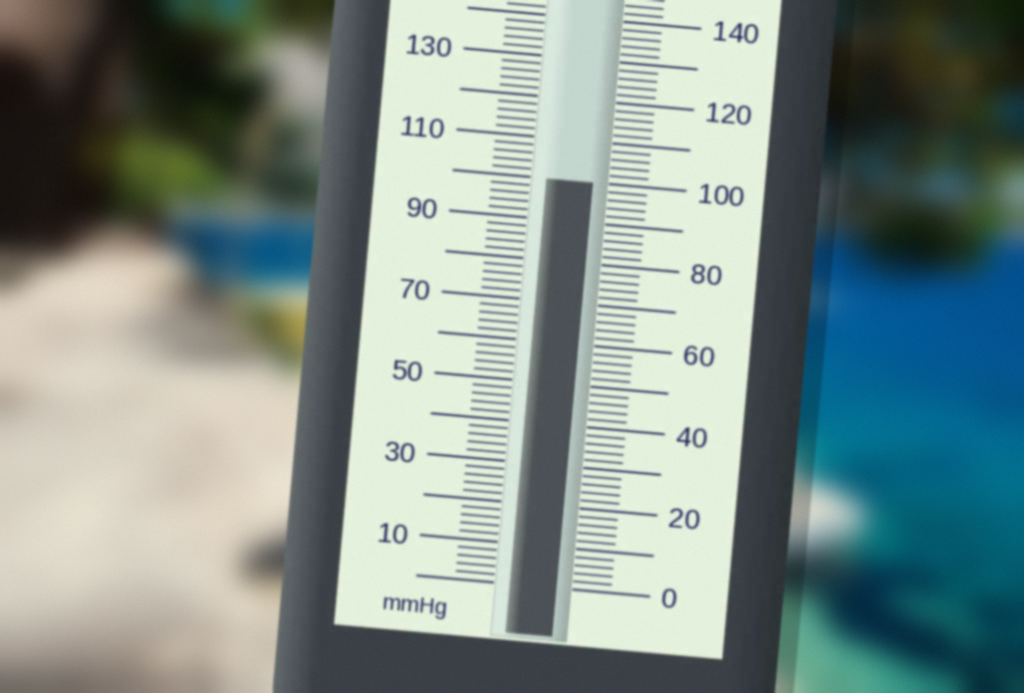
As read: 100; mmHg
